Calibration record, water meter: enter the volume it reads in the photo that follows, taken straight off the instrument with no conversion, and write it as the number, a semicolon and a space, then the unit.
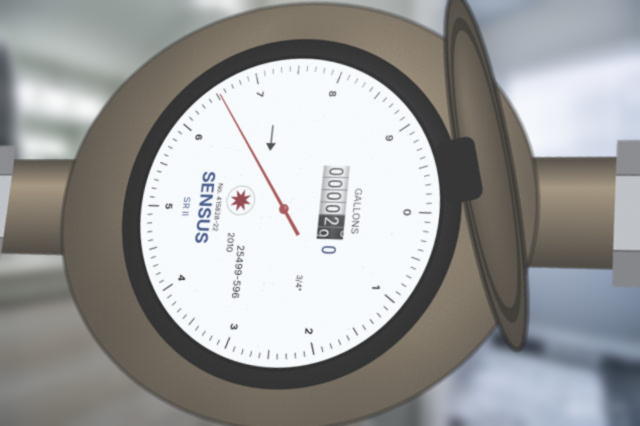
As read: 286.5; gal
